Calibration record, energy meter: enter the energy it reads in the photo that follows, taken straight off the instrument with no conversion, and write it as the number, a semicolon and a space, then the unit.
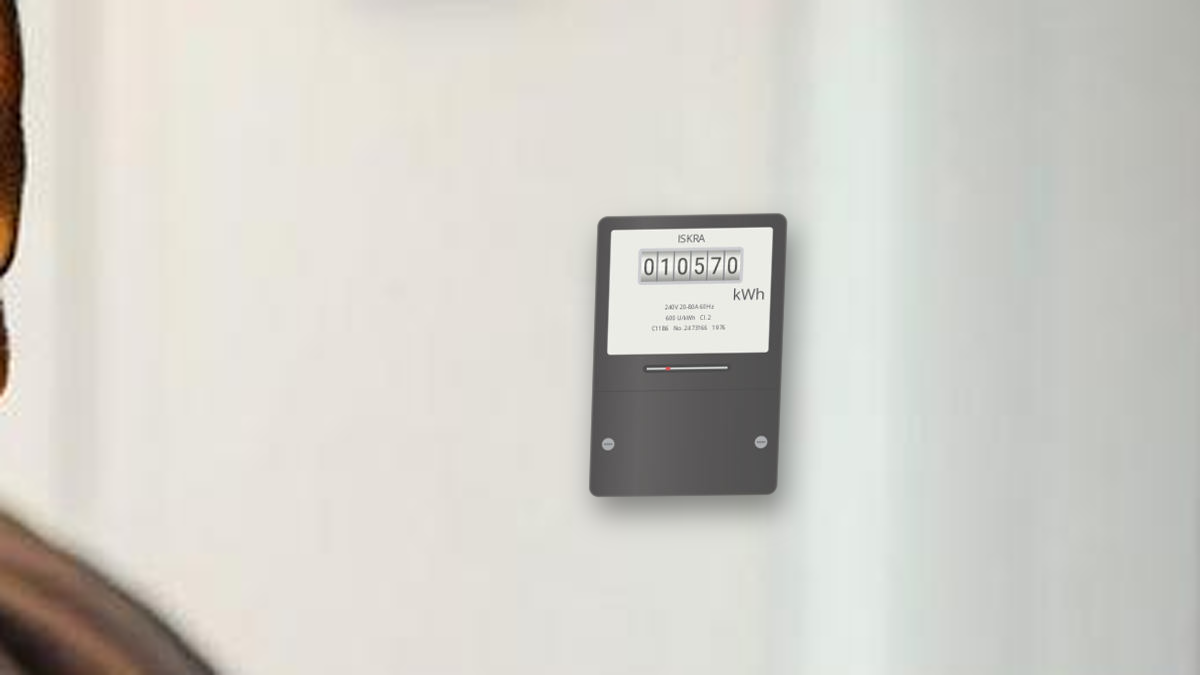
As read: 10570; kWh
